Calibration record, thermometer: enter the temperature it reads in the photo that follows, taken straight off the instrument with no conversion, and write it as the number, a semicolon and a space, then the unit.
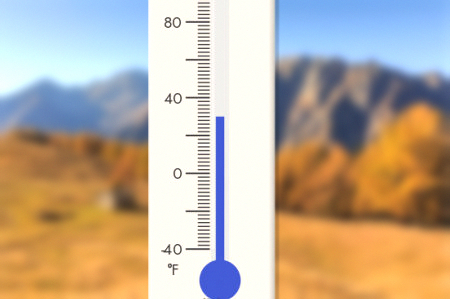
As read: 30; °F
